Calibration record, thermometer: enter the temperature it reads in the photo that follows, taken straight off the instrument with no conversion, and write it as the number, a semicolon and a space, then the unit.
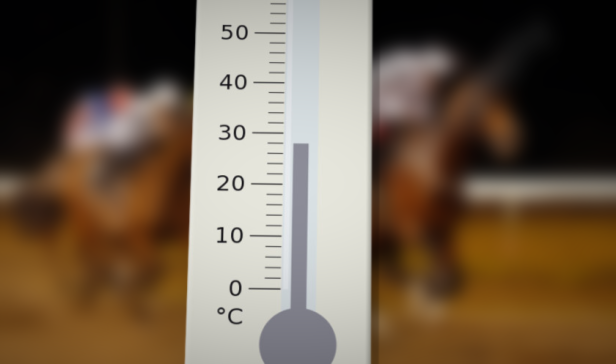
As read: 28; °C
